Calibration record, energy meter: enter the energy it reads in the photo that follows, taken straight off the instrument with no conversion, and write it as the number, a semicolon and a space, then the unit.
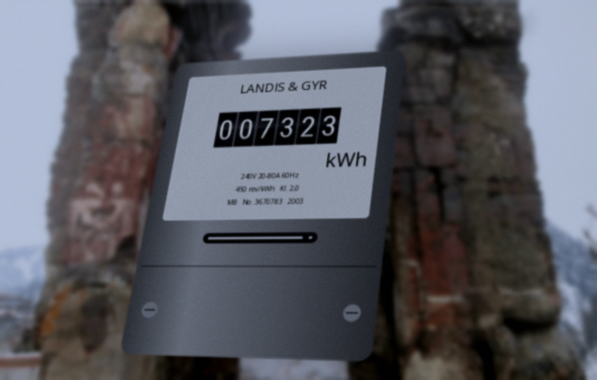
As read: 7323; kWh
